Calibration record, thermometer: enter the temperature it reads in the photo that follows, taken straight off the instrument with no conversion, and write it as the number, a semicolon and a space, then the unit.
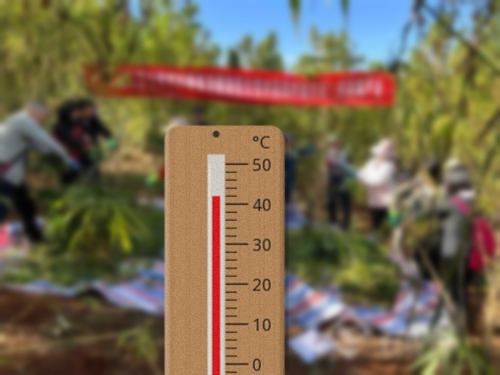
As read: 42; °C
